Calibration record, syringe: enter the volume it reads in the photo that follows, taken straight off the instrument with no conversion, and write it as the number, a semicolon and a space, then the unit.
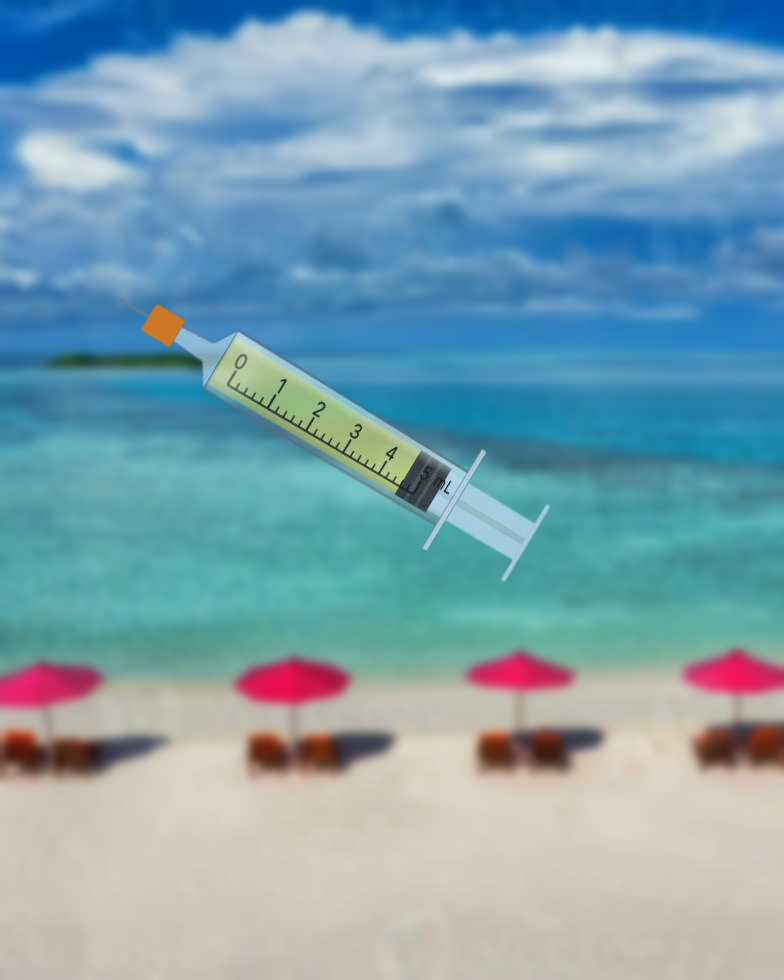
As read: 4.6; mL
